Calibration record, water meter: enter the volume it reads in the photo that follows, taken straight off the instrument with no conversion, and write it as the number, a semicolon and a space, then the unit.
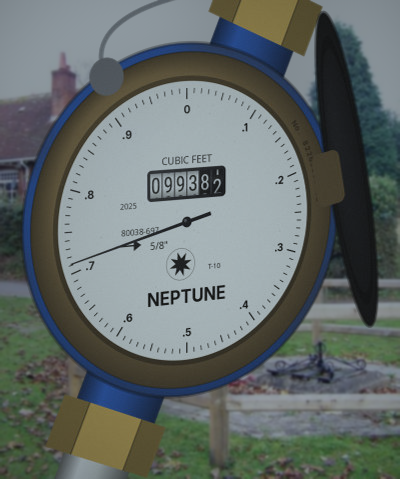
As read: 99381.71; ft³
